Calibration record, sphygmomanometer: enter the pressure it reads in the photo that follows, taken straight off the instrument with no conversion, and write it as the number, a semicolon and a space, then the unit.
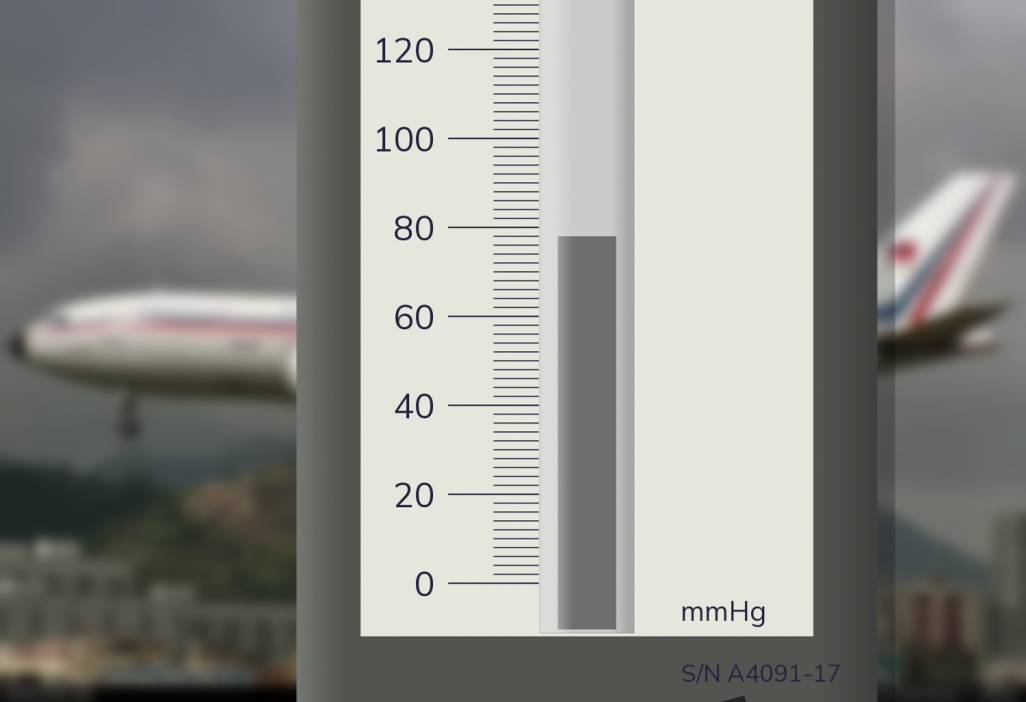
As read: 78; mmHg
